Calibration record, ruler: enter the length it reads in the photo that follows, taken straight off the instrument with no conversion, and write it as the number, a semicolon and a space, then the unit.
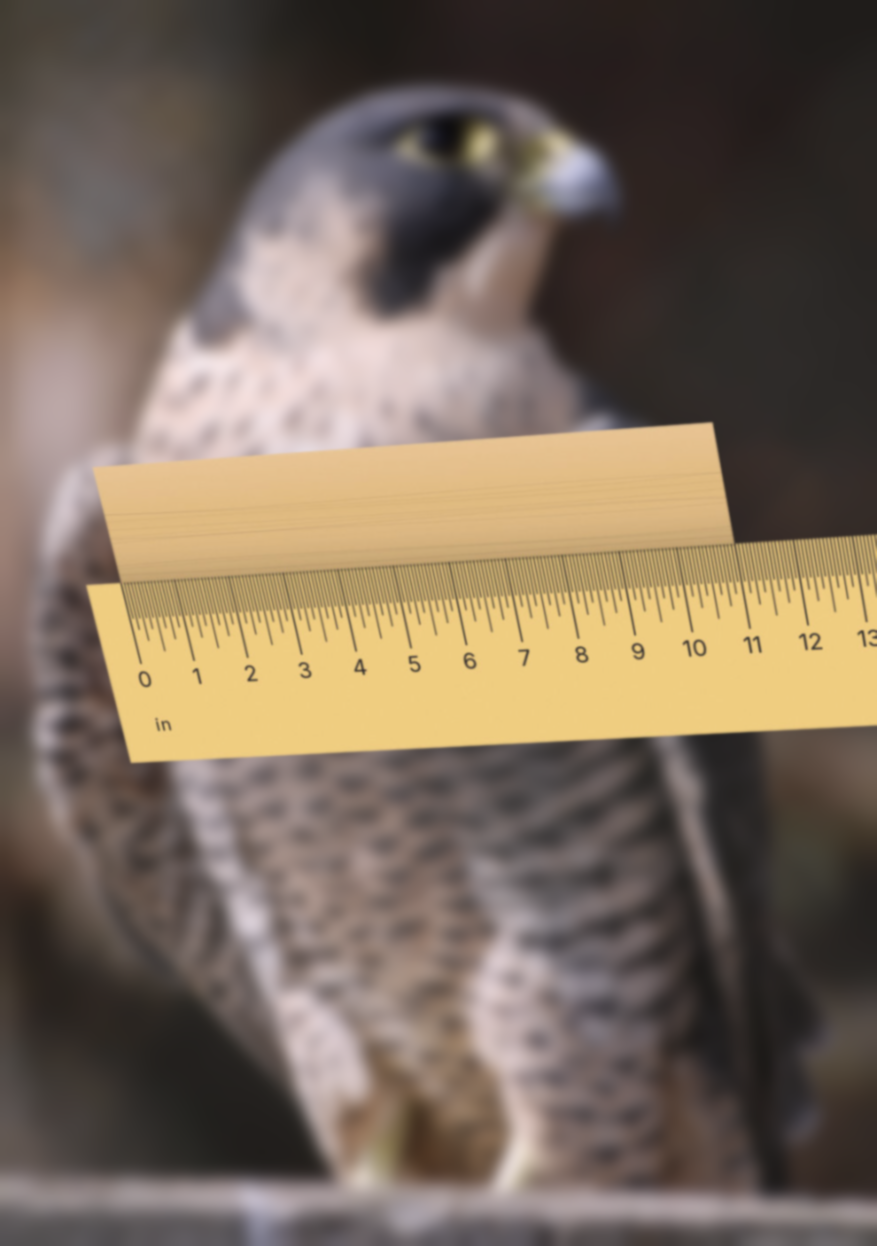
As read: 11; in
